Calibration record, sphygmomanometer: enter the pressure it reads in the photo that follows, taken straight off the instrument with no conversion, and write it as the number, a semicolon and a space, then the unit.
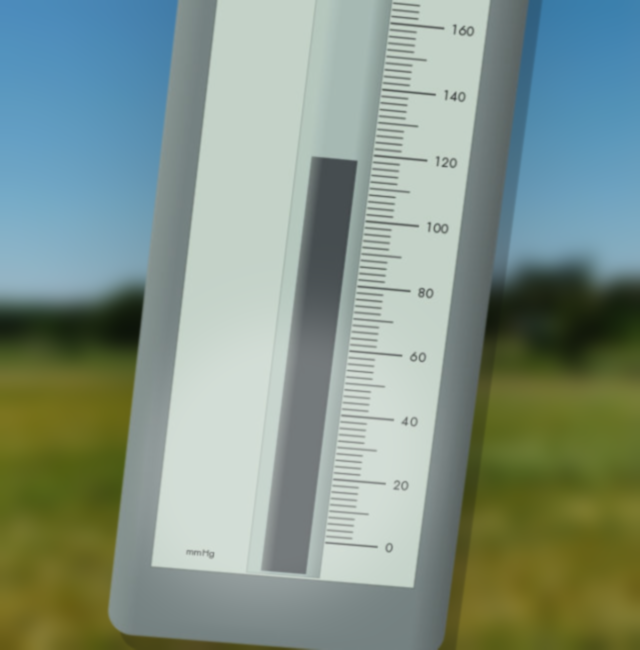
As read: 118; mmHg
